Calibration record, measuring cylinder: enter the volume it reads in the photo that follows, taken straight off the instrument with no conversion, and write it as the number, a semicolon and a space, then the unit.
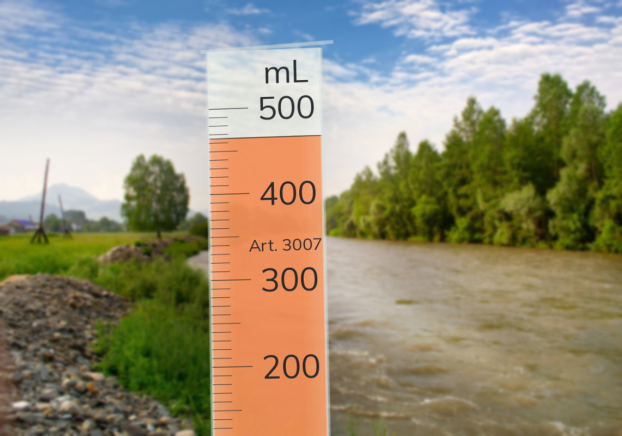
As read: 465; mL
